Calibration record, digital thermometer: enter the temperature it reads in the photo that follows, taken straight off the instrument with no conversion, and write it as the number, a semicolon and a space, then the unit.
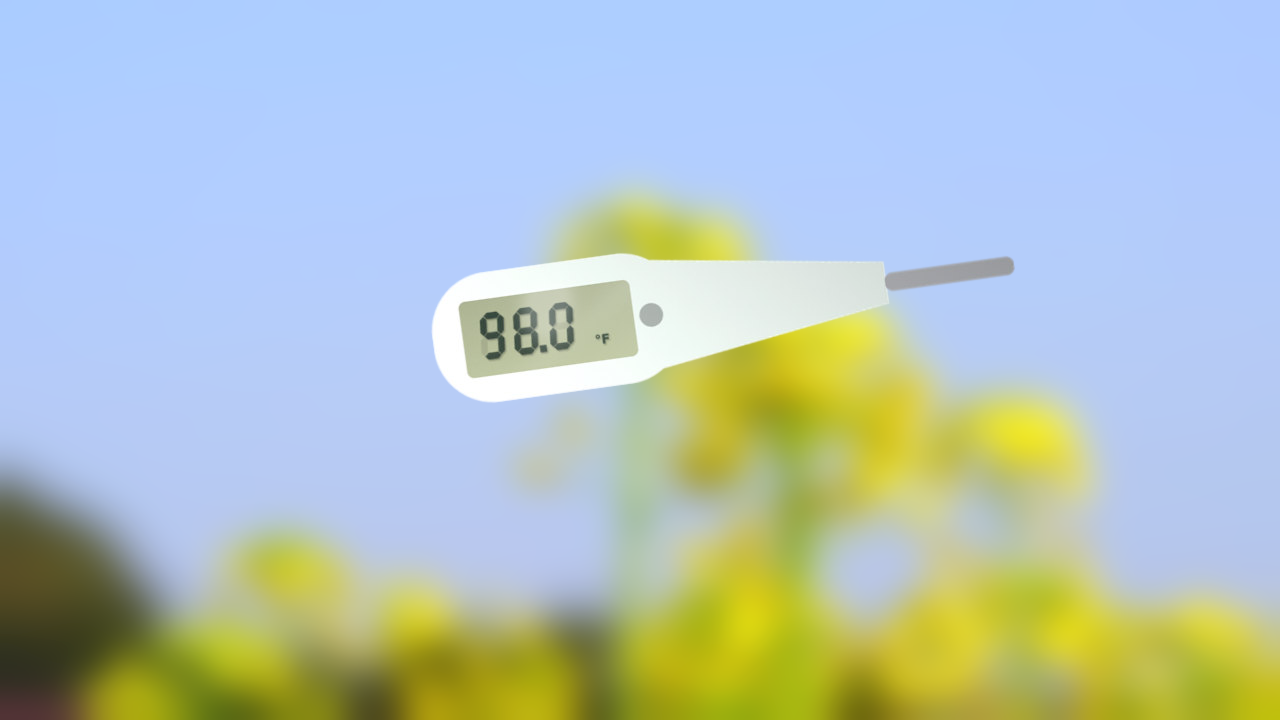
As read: 98.0; °F
